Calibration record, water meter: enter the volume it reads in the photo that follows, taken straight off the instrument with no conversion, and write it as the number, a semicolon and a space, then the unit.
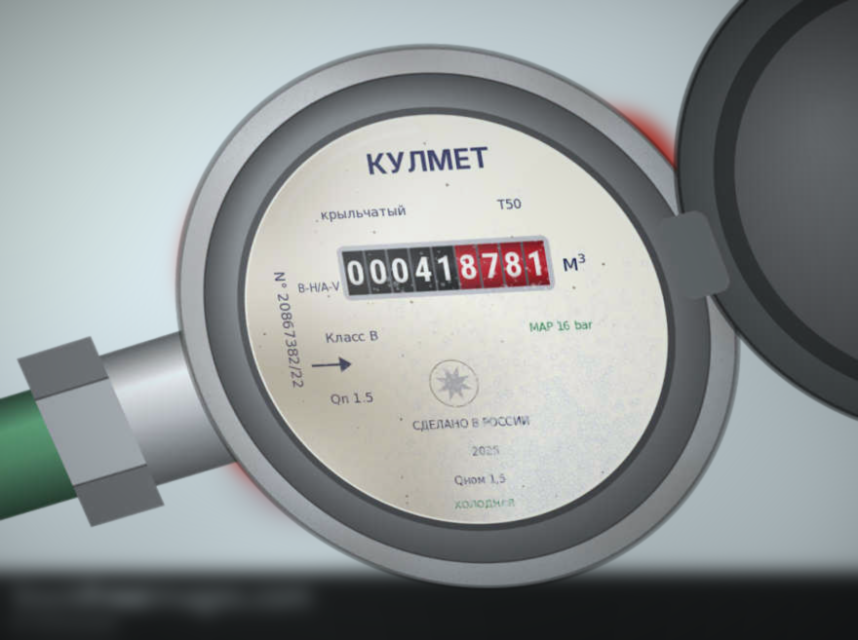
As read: 41.8781; m³
